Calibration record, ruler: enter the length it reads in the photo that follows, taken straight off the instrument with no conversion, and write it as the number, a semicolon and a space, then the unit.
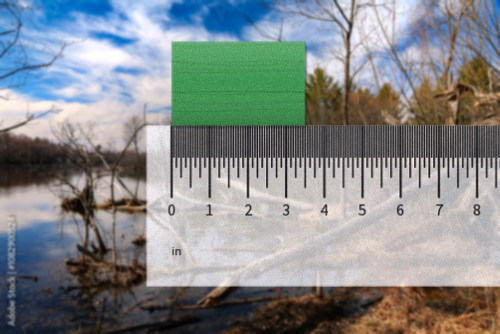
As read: 3.5; in
